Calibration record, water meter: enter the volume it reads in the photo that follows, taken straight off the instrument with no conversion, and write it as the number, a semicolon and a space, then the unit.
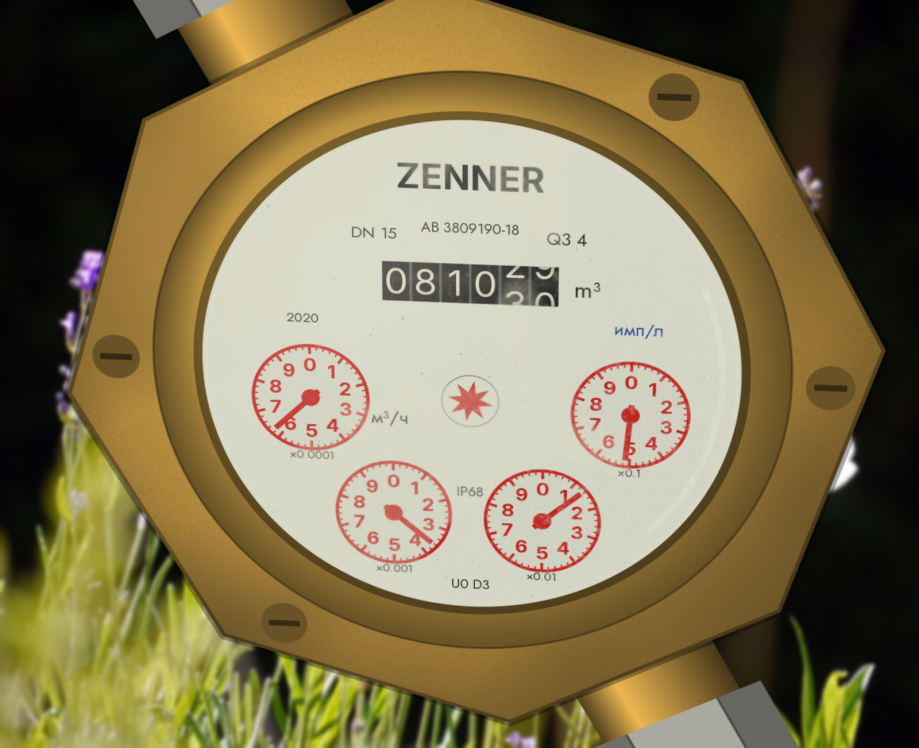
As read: 81029.5136; m³
